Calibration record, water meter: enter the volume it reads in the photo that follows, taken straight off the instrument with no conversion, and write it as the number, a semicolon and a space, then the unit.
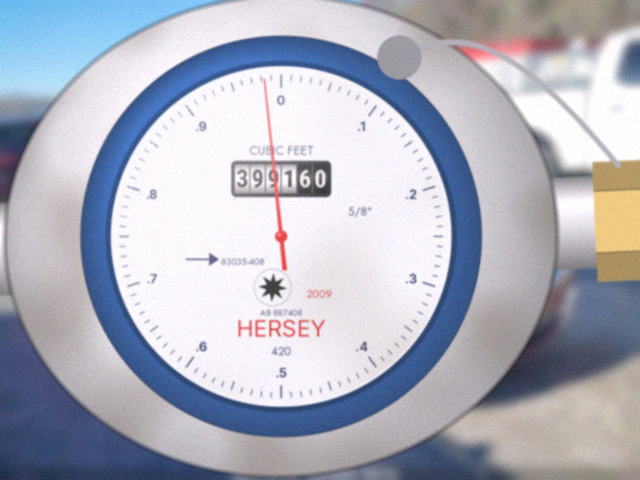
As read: 399159.98; ft³
